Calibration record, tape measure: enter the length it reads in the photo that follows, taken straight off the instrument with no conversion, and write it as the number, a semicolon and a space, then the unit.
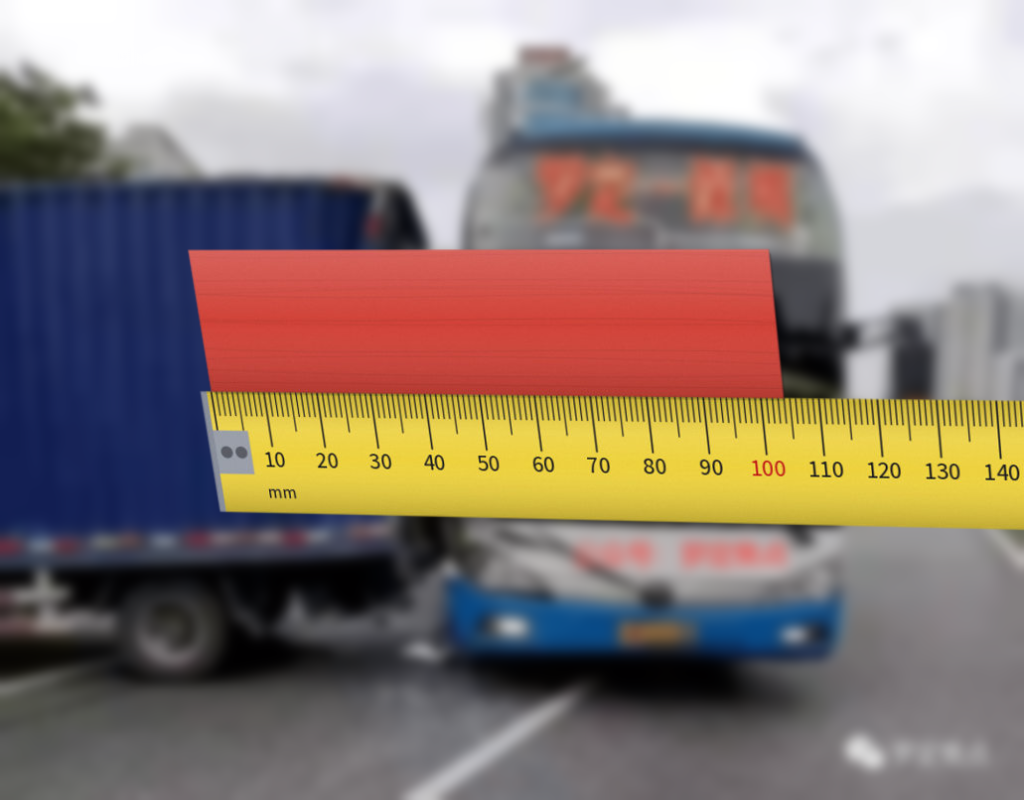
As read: 104; mm
